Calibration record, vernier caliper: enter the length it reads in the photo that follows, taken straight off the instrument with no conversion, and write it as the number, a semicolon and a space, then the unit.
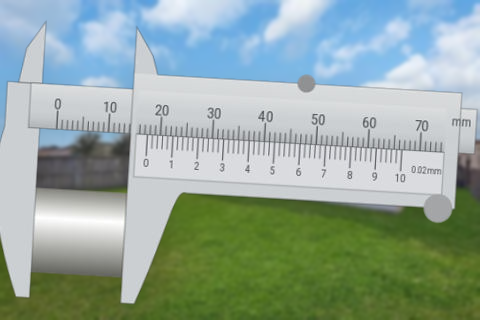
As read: 17.5; mm
